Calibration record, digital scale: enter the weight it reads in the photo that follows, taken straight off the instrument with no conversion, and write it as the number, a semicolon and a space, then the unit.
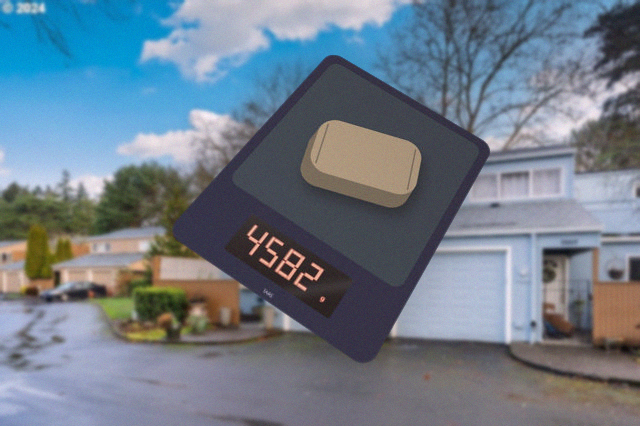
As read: 4582; g
